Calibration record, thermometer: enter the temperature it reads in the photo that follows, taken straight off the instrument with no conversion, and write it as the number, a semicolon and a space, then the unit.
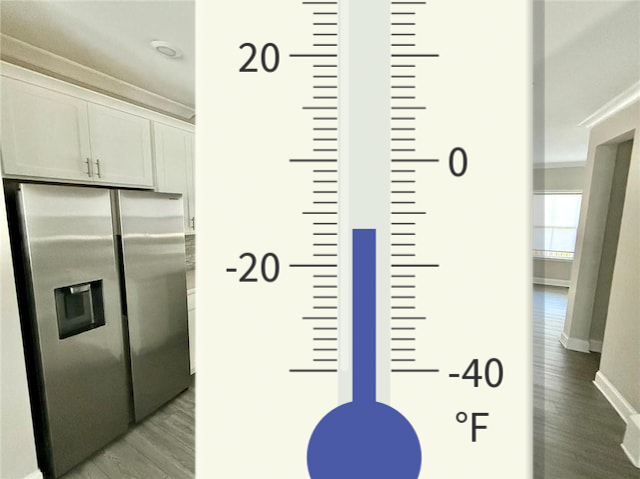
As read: -13; °F
